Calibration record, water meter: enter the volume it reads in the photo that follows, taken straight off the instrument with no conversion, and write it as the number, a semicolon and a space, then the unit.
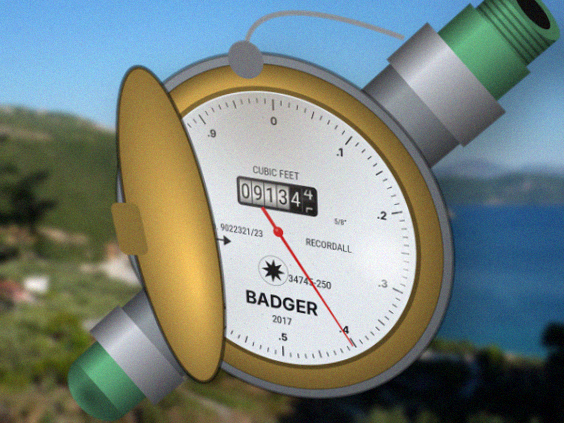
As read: 91344.40; ft³
